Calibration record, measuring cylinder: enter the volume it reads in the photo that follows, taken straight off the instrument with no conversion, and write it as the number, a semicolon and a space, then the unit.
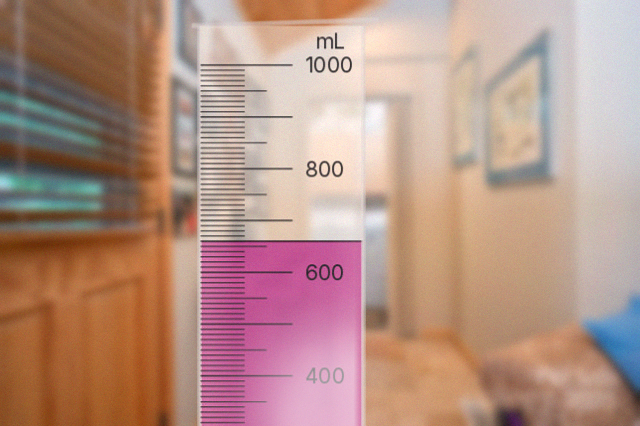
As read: 660; mL
